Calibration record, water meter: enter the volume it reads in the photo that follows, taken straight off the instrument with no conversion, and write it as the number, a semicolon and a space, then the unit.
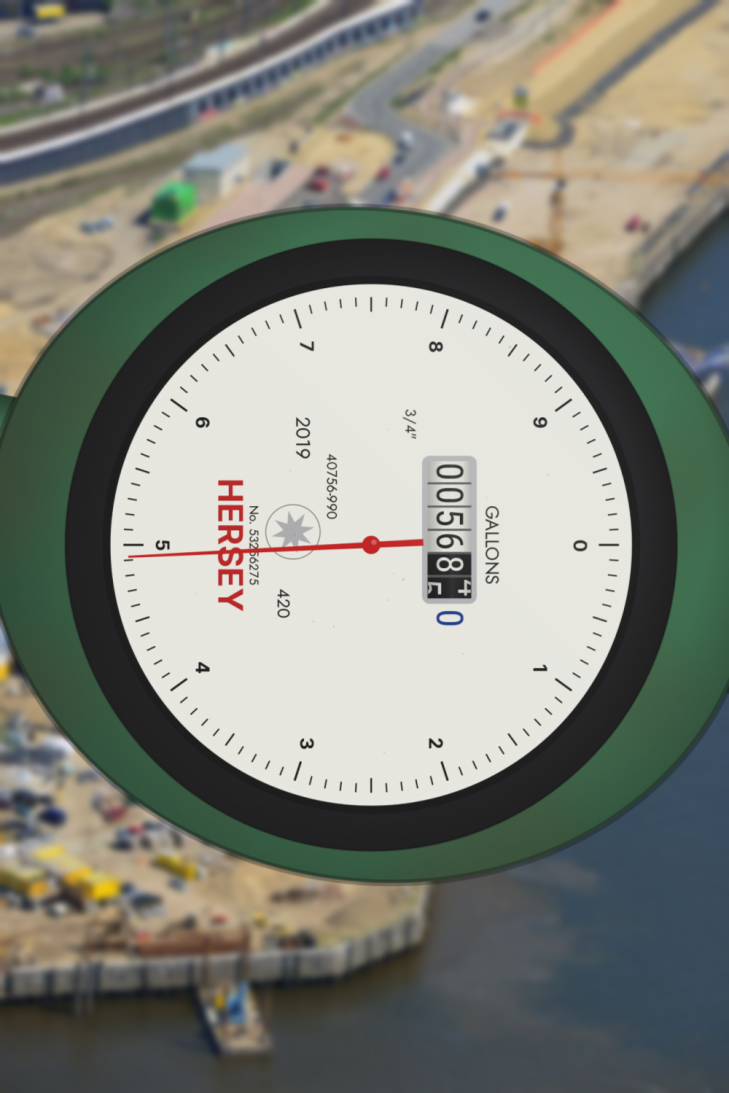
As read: 56844.9; gal
